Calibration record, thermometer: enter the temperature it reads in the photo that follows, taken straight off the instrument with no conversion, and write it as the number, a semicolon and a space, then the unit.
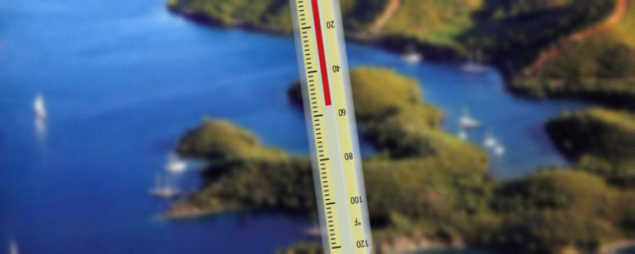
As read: 56; °F
